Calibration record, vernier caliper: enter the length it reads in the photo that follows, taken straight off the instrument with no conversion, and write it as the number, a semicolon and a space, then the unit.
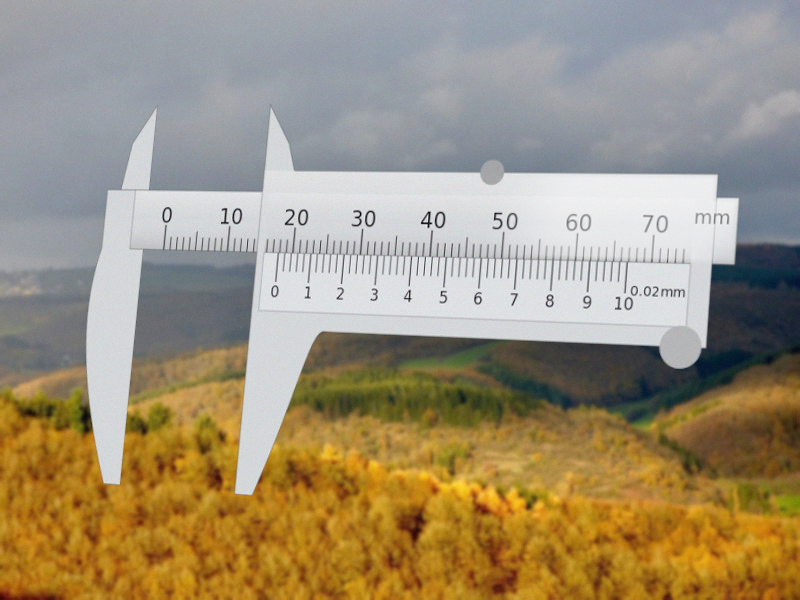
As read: 17.8; mm
